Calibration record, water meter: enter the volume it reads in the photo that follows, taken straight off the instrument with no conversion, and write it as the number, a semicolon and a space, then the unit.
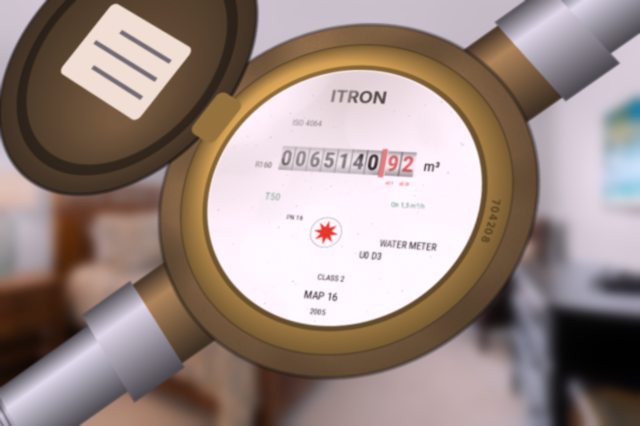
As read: 65140.92; m³
